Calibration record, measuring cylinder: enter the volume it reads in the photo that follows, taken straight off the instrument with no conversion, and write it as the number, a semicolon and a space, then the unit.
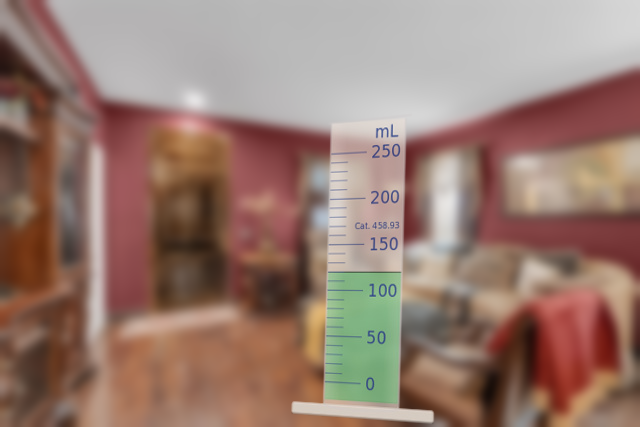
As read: 120; mL
